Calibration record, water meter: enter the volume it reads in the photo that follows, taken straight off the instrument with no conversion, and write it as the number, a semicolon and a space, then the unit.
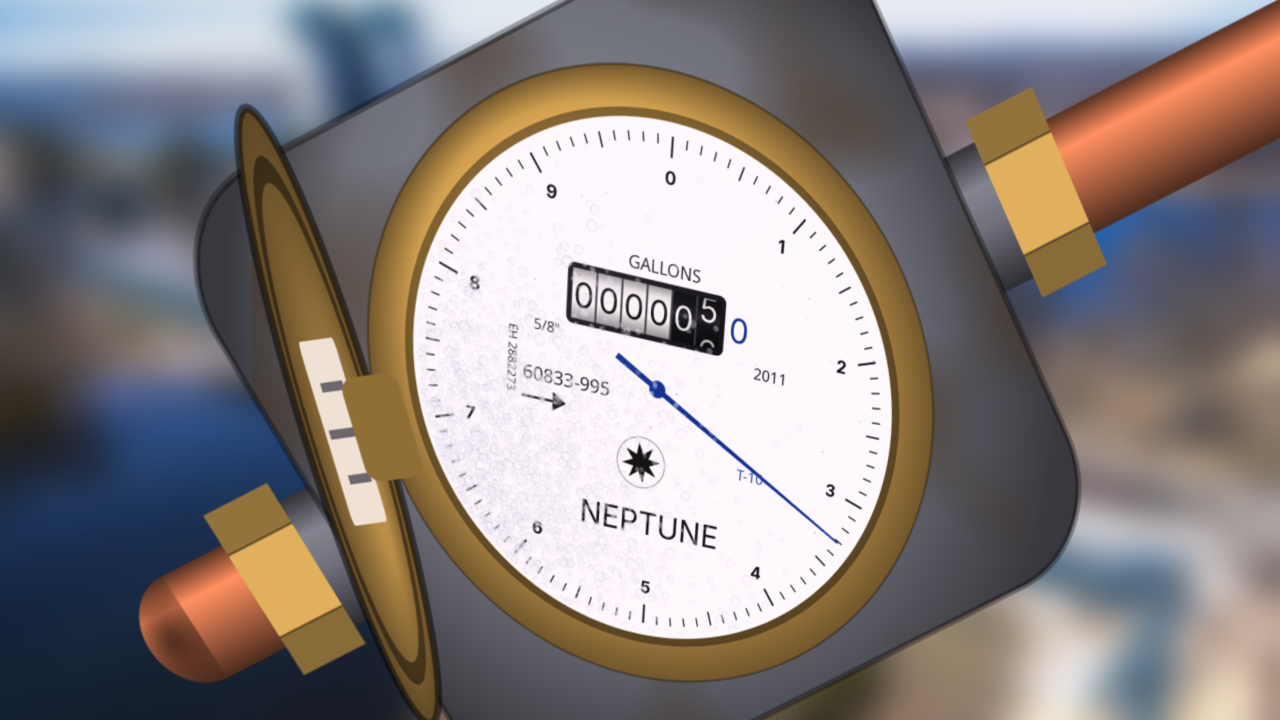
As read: 53.3; gal
